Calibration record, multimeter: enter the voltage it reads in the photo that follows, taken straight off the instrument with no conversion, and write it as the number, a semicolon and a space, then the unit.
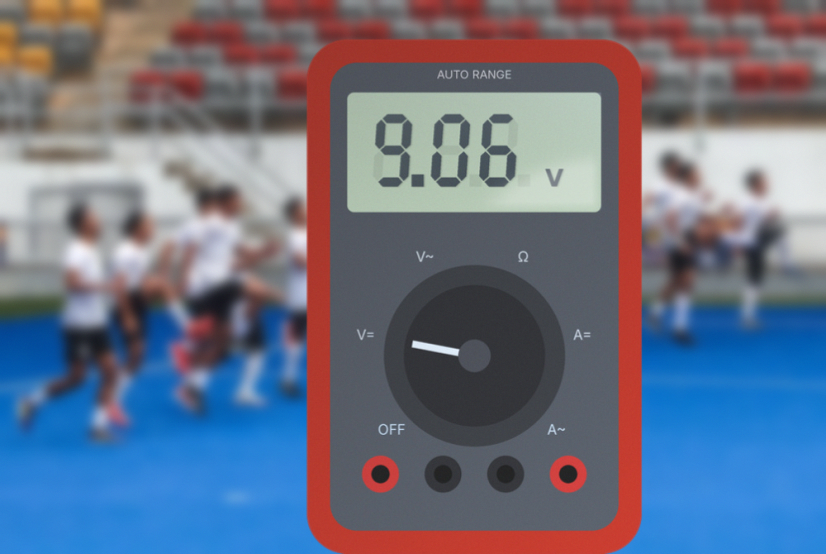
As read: 9.06; V
